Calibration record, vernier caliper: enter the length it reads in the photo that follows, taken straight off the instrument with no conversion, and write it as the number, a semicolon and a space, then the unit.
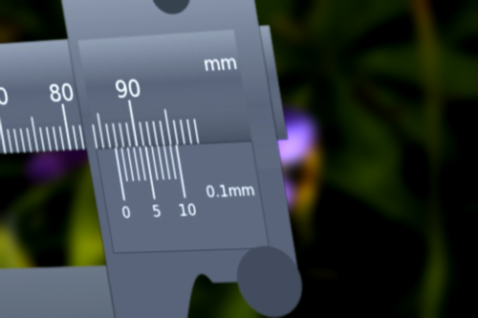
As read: 86.8; mm
